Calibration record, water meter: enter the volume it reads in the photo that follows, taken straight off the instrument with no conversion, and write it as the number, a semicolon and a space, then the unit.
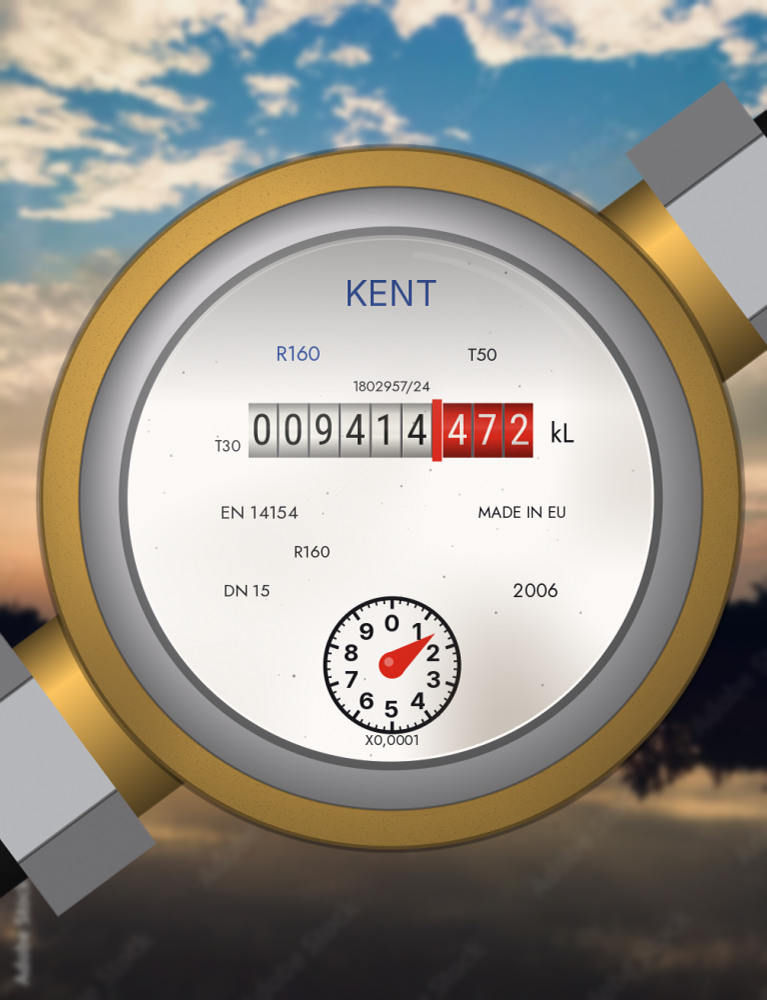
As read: 9414.4721; kL
